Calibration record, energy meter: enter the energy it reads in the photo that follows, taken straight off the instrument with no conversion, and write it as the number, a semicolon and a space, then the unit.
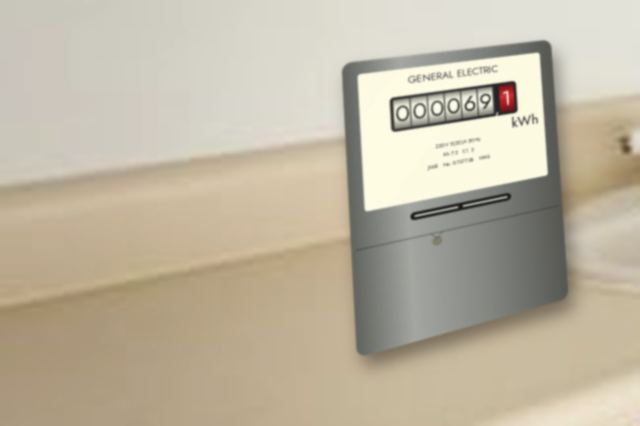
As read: 69.1; kWh
